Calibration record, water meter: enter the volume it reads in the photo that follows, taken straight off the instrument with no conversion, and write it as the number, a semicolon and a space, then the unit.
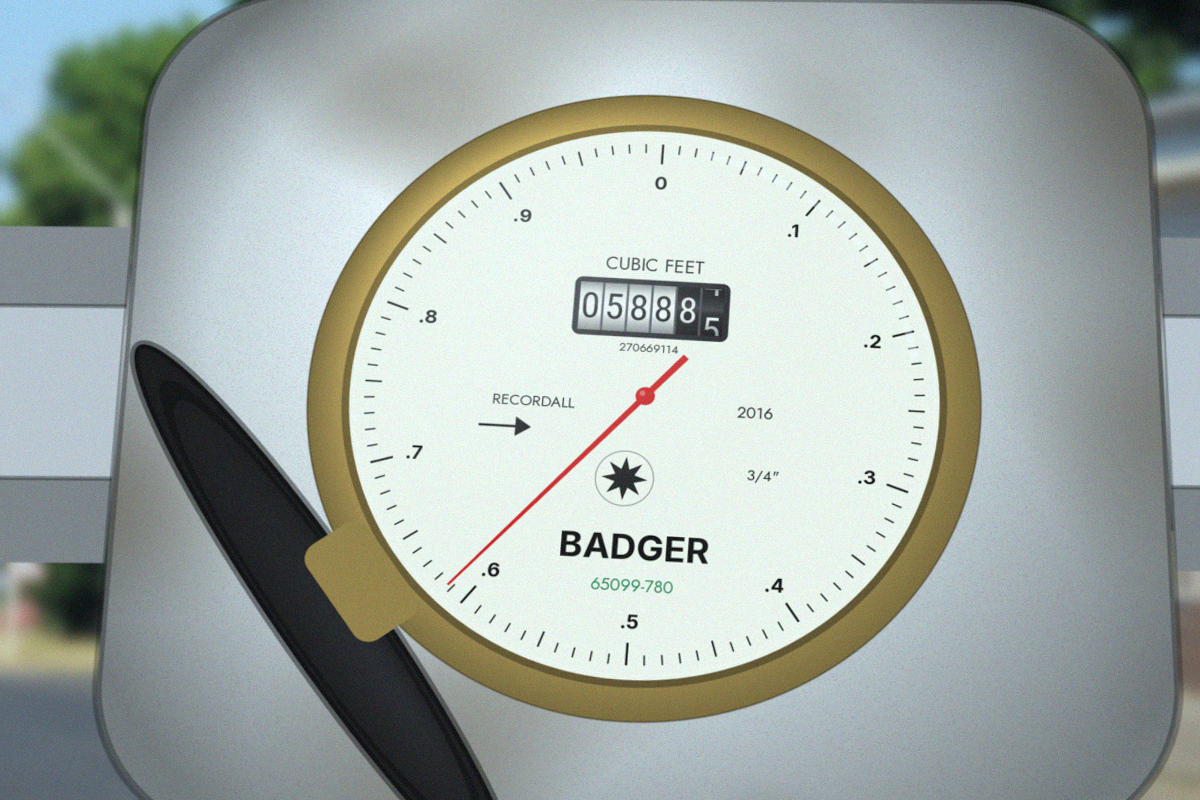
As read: 58884.61; ft³
